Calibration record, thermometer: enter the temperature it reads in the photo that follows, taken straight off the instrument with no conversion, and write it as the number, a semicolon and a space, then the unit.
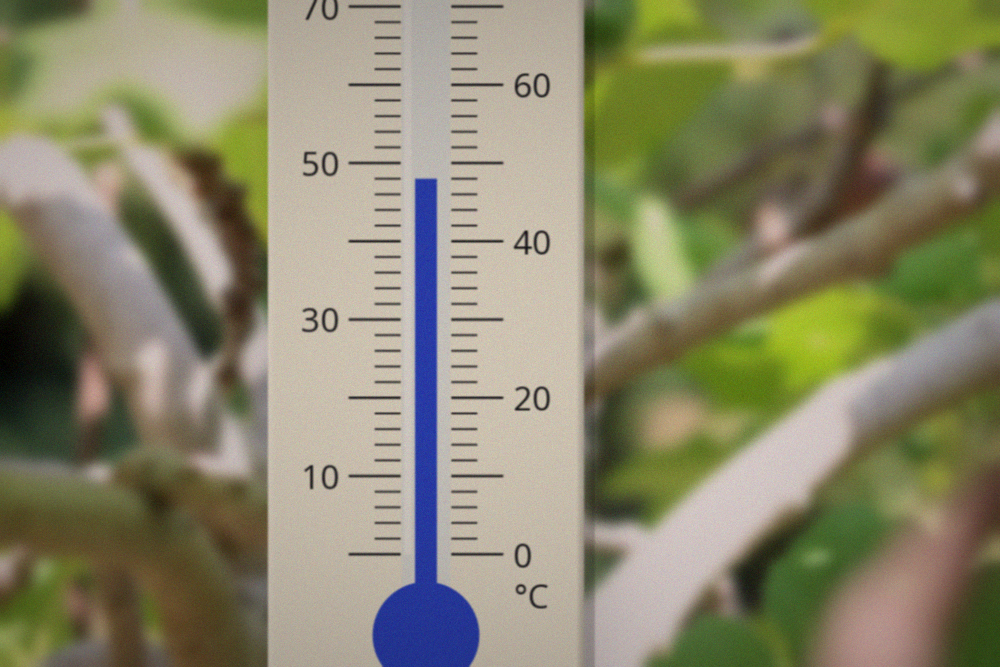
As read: 48; °C
